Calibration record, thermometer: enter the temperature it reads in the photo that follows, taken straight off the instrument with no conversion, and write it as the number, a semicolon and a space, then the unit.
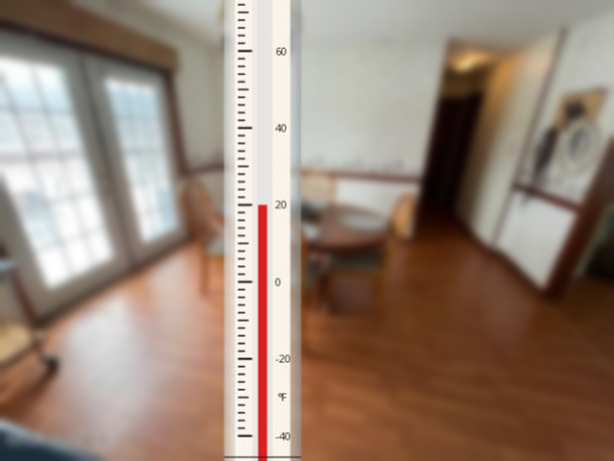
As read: 20; °F
